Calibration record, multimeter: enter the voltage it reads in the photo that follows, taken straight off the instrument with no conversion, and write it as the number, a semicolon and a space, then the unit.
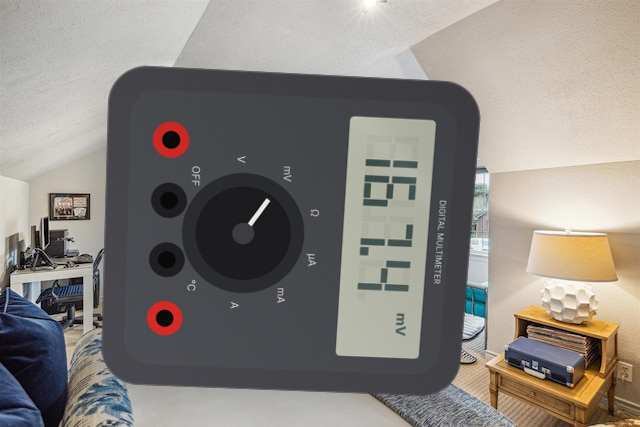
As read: 167.4; mV
